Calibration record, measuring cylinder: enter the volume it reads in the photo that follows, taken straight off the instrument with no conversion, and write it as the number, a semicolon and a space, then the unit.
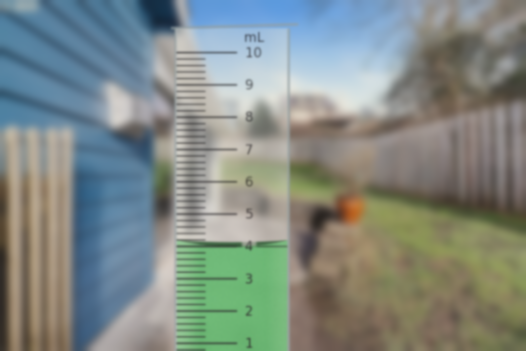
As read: 4; mL
